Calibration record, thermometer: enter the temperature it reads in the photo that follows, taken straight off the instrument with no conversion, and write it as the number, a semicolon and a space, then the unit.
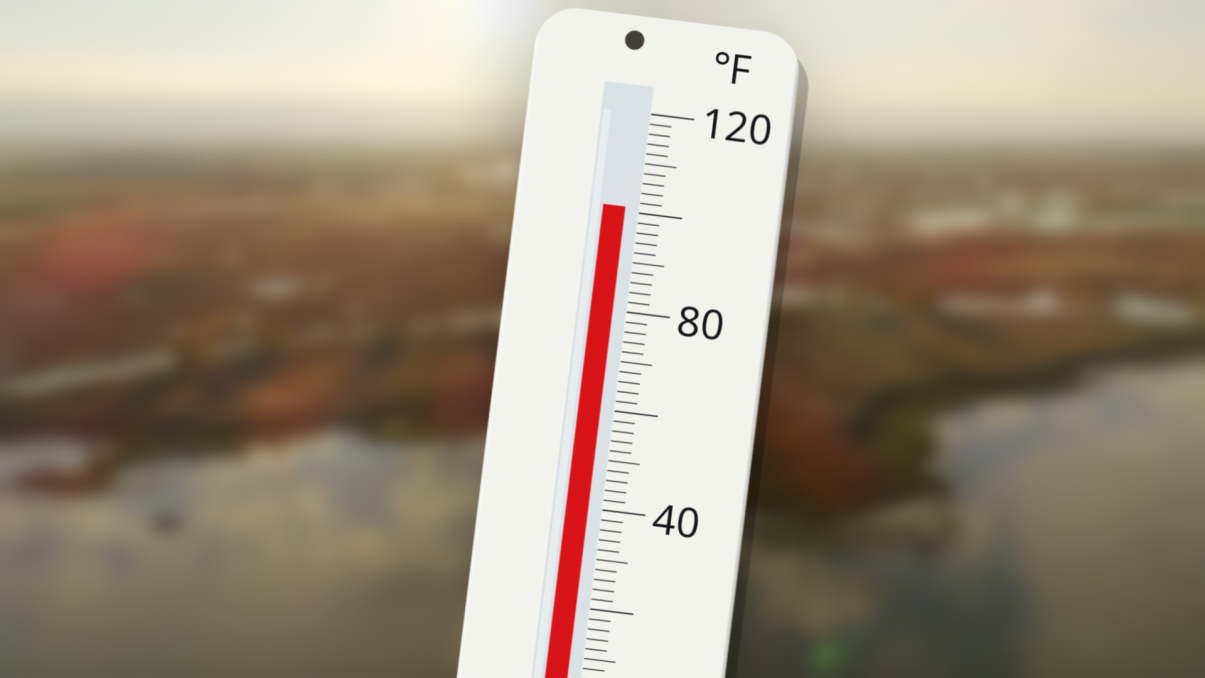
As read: 101; °F
